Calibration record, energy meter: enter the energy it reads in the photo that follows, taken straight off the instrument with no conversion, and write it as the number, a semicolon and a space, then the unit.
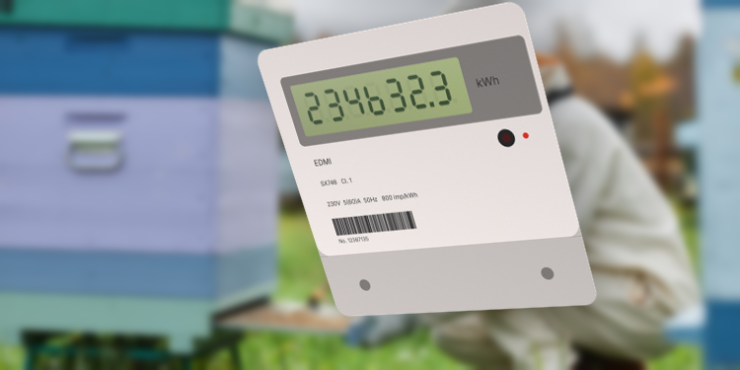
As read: 234632.3; kWh
